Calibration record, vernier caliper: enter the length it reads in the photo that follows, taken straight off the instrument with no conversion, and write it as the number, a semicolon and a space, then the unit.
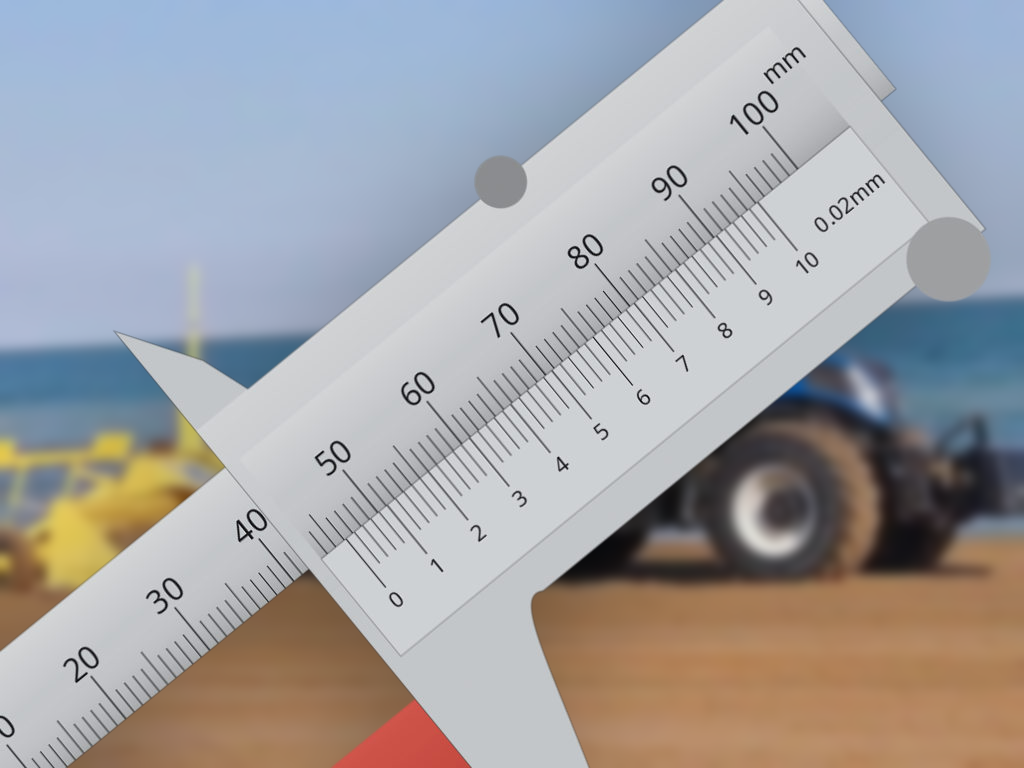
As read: 46.2; mm
